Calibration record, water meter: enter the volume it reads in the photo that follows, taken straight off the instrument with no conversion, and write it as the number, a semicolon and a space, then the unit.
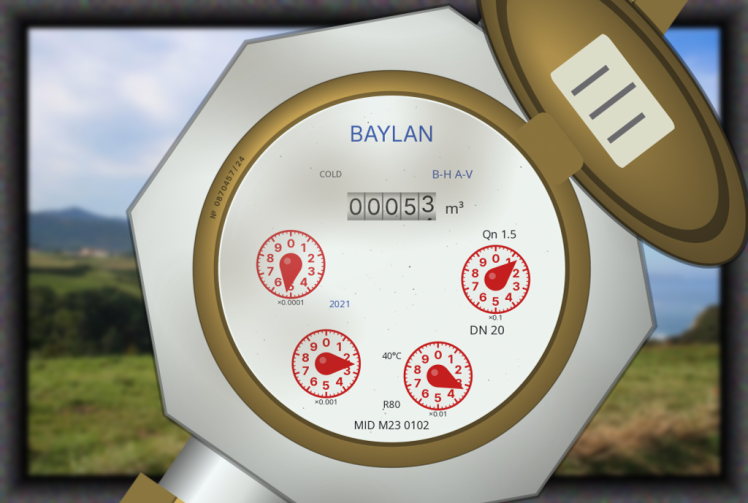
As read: 53.1325; m³
